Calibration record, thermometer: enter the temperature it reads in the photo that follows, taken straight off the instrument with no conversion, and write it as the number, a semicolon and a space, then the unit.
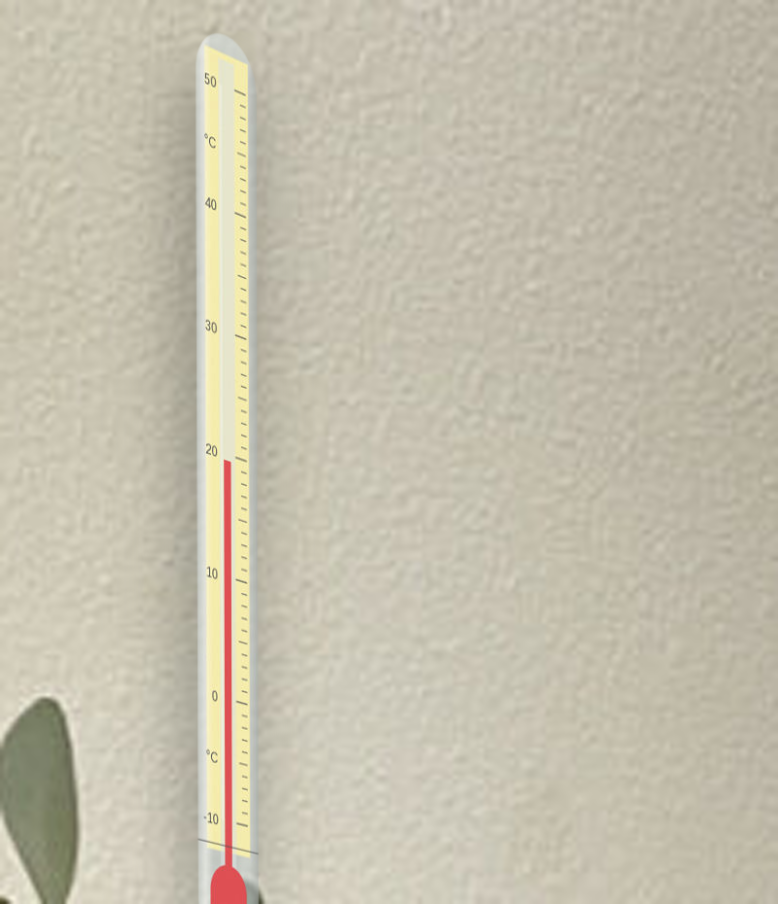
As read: 19.5; °C
